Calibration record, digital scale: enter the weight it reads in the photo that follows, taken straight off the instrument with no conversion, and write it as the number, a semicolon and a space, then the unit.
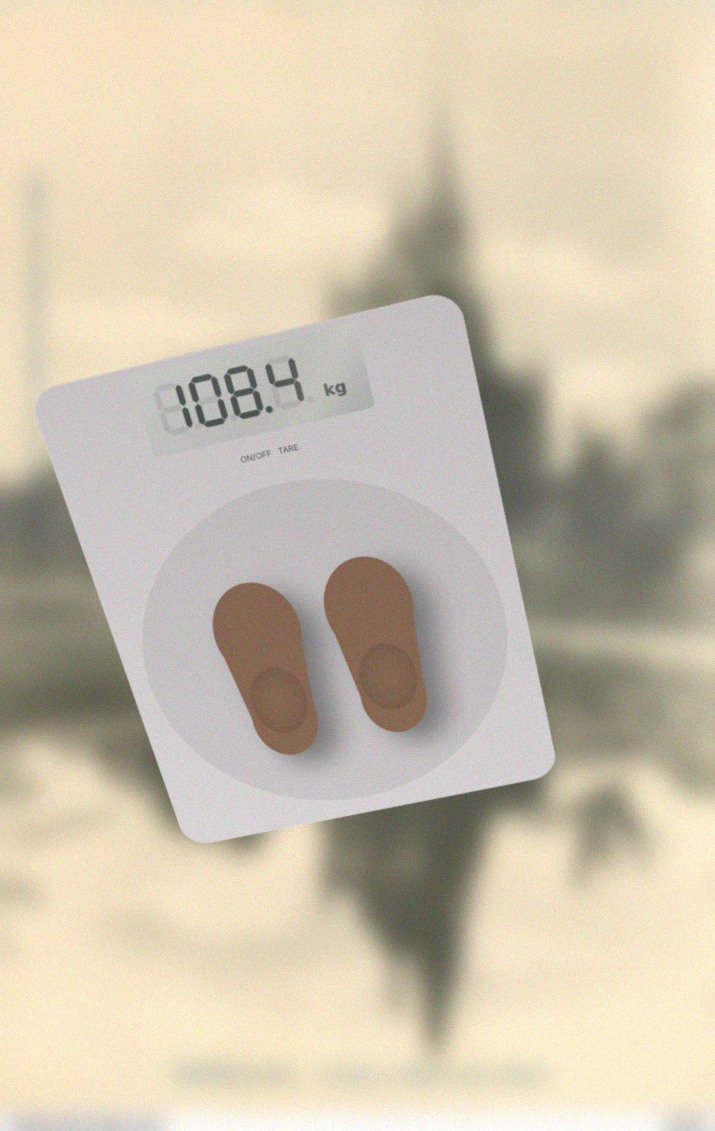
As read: 108.4; kg
